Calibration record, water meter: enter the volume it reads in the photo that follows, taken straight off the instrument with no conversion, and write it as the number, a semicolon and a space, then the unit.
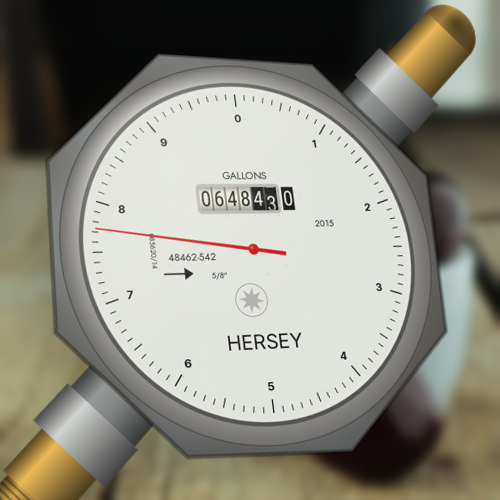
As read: 648427.7; gal
